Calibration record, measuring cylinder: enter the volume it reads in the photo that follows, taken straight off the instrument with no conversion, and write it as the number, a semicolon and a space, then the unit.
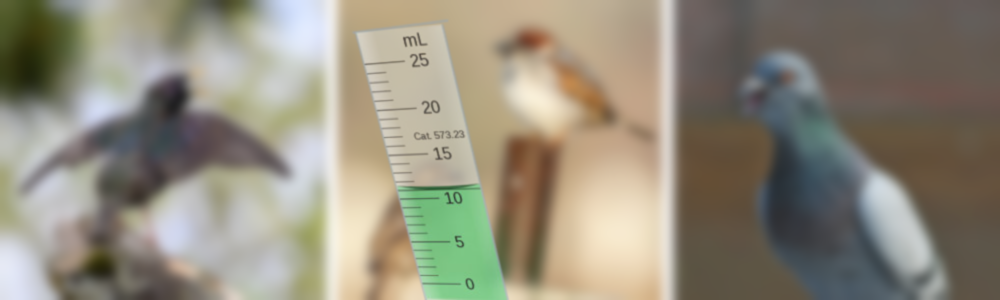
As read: 11; mL
